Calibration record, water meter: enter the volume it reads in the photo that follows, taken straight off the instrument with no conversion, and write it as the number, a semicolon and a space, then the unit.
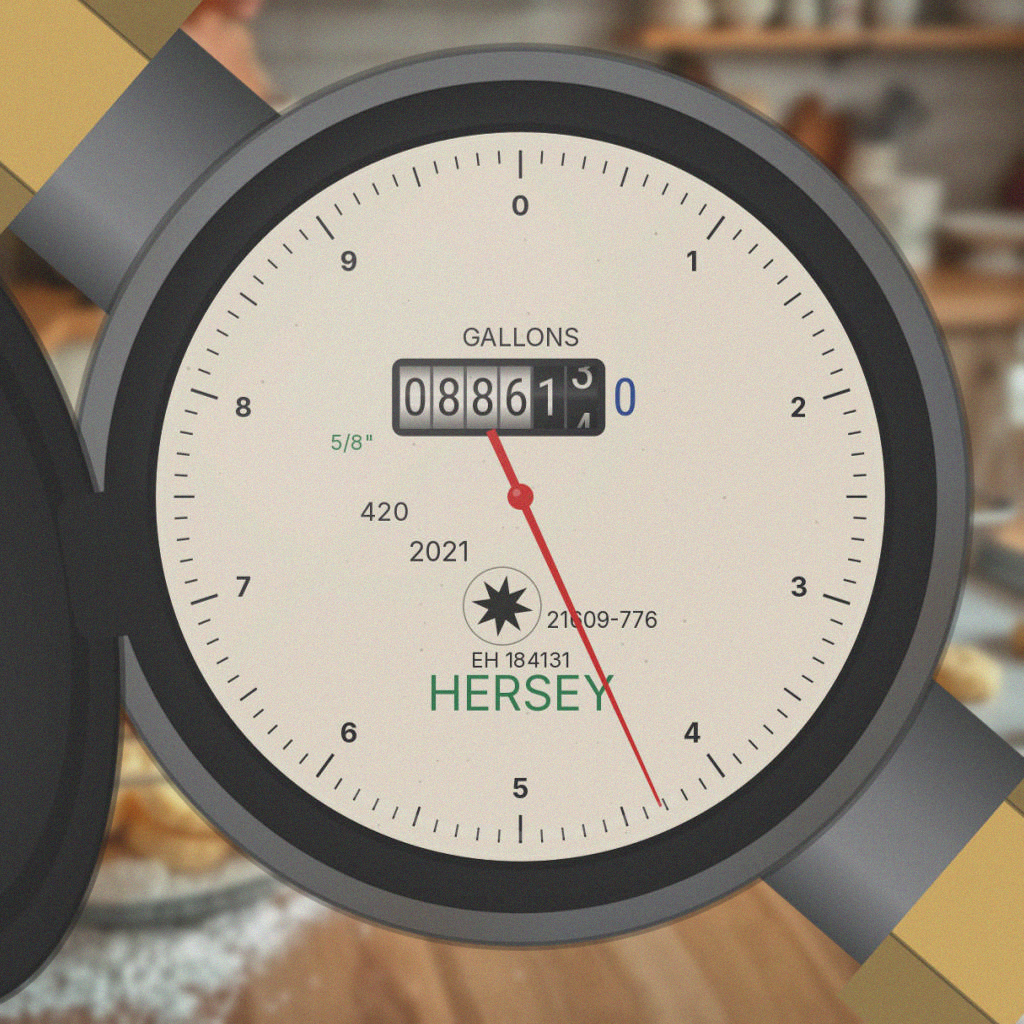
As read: 886134.3; gal
